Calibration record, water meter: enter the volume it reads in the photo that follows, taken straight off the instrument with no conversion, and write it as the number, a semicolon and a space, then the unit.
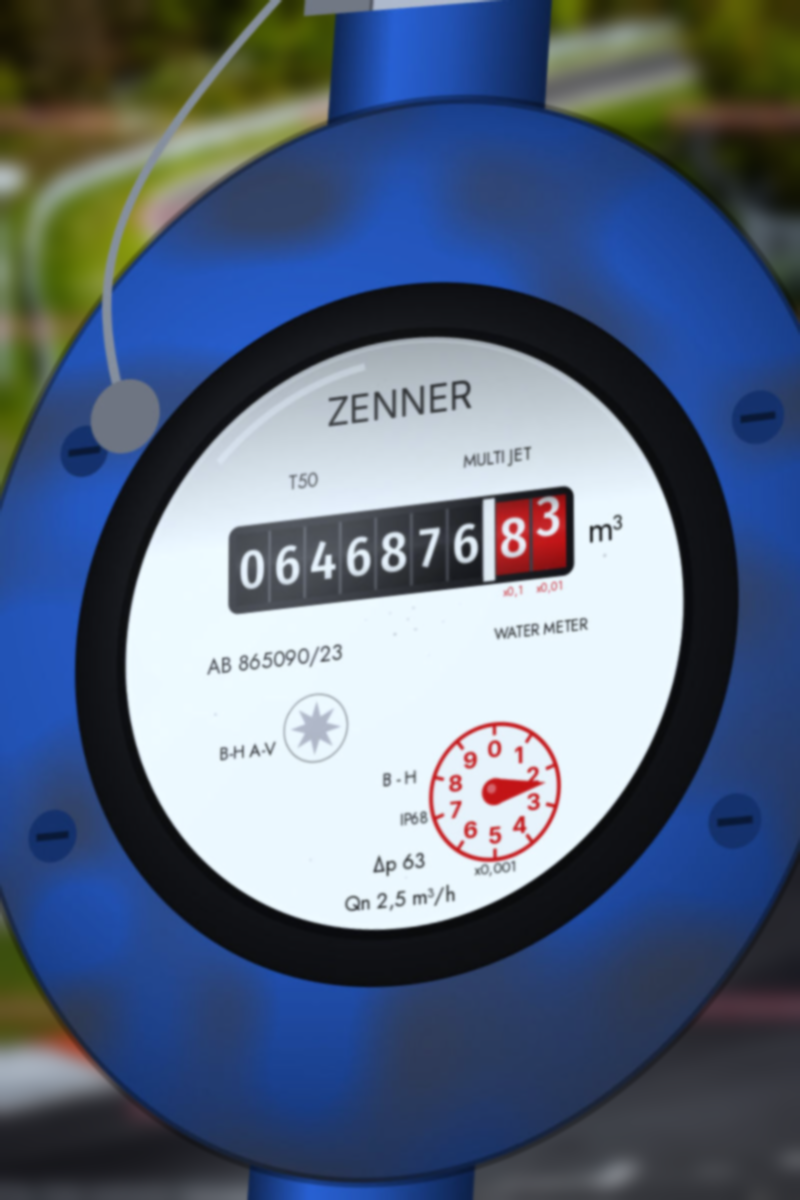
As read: 646876.832; m³
